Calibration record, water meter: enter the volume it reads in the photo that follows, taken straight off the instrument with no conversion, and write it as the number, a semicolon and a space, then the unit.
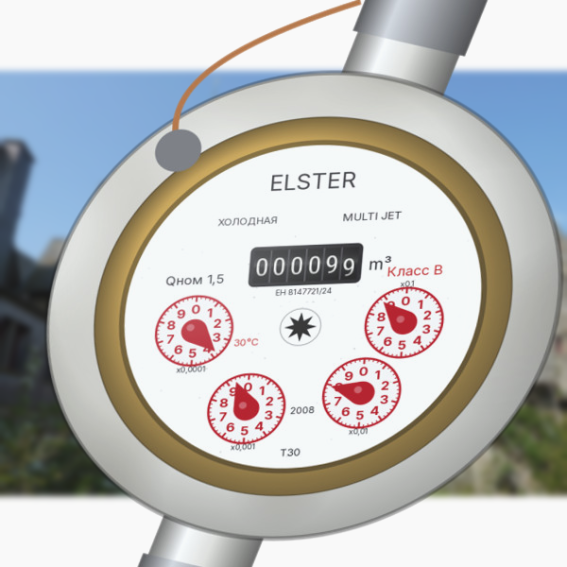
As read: 98.8793; m³
